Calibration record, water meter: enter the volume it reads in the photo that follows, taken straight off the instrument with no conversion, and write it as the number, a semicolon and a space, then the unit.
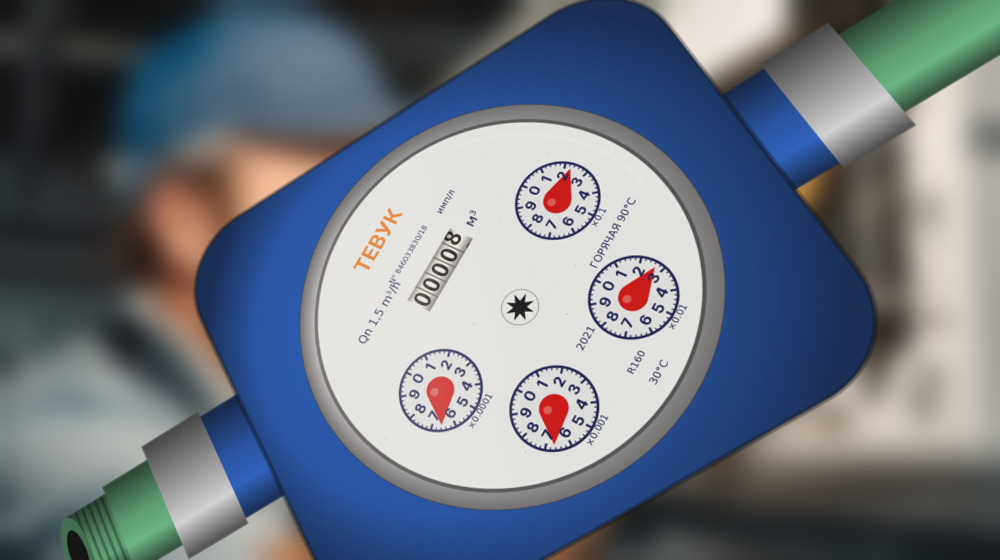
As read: 8.2266; m³
